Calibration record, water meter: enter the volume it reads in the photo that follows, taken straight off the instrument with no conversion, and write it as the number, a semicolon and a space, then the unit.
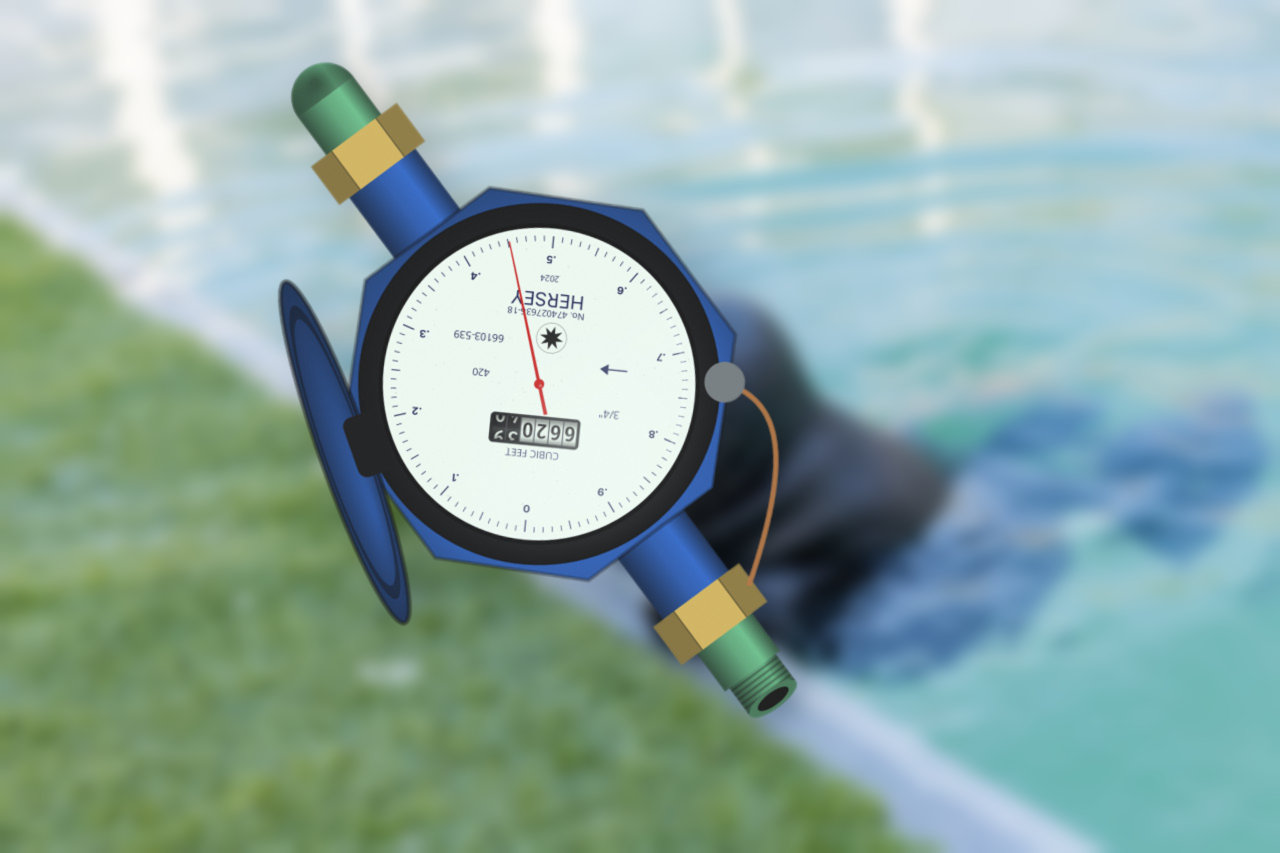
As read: 662039.45; ft³
